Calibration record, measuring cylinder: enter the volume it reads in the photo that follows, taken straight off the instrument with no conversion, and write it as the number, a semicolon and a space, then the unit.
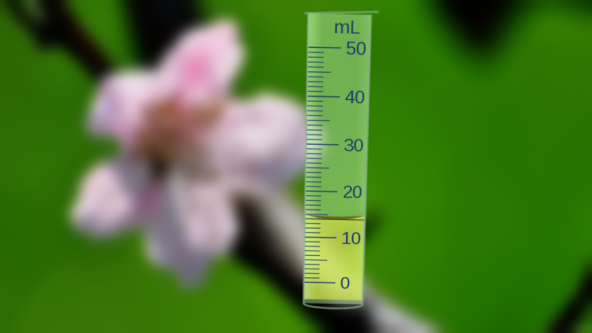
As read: 14; mL
